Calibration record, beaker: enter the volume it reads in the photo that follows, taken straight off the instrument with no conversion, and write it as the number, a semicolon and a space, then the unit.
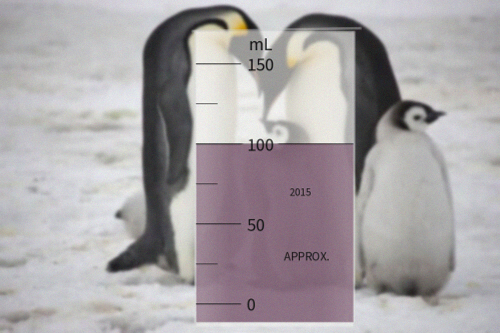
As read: 100; mL
